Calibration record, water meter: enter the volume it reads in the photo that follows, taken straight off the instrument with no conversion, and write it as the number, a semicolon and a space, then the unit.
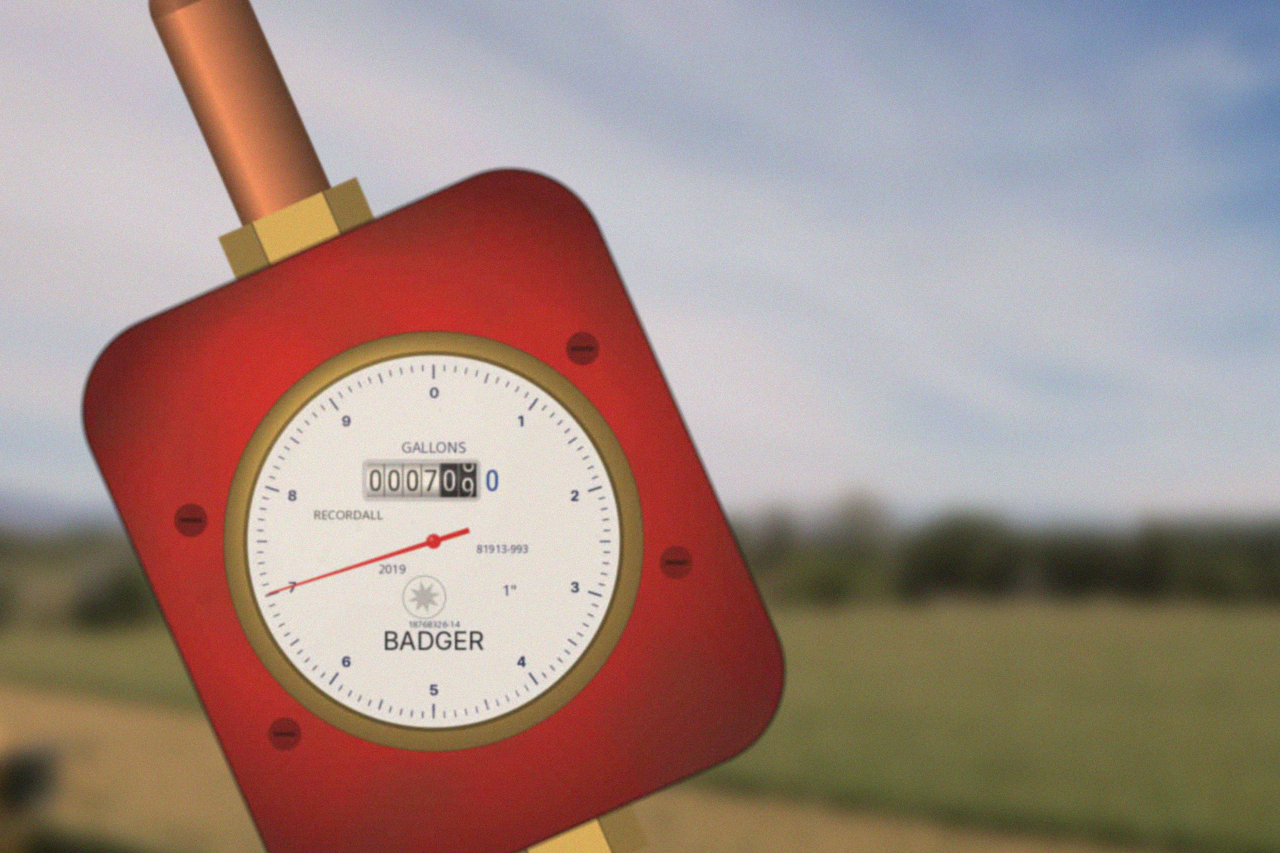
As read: 7087.0; gal
